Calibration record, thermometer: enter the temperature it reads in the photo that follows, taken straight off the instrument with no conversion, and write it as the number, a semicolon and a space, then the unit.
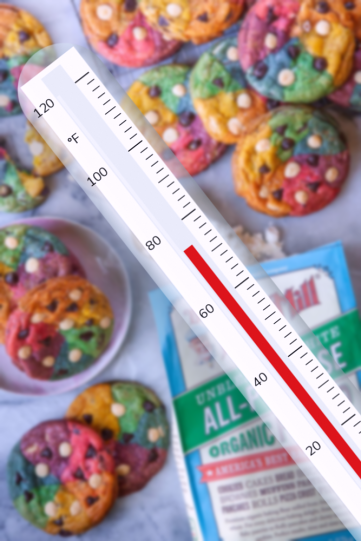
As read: 74; °F
